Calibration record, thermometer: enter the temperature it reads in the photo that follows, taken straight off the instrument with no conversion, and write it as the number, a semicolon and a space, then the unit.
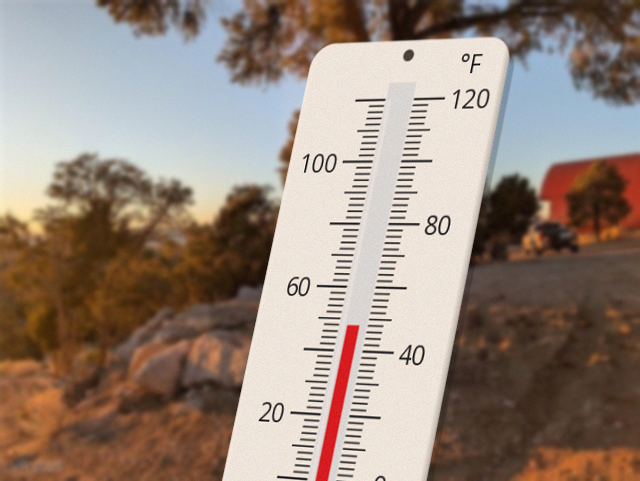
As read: 48; °F
